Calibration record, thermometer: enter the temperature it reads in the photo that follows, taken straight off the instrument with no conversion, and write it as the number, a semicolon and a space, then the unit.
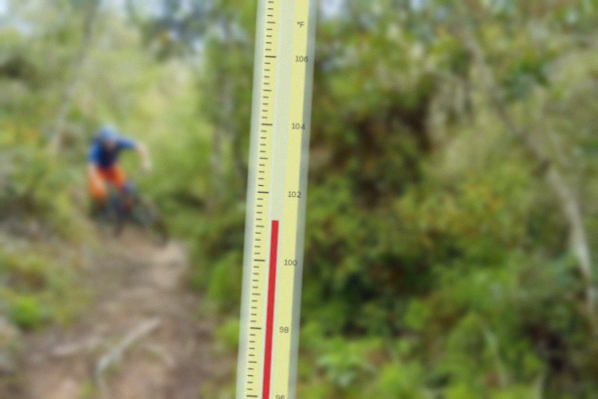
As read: 101.2; °F
